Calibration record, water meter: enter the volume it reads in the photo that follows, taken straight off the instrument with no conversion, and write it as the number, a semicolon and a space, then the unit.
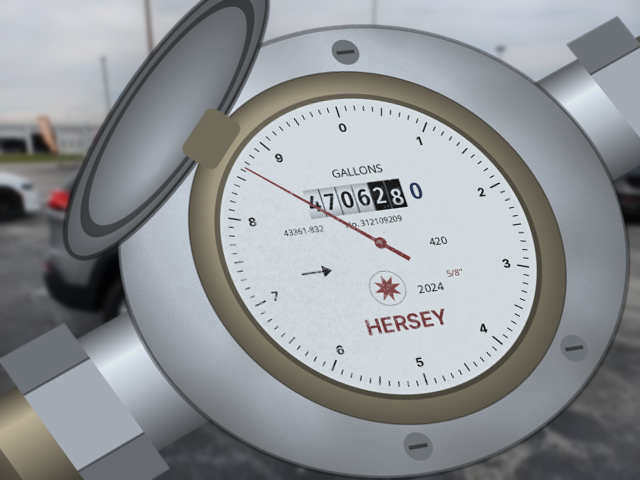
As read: 4706278.6; gal
